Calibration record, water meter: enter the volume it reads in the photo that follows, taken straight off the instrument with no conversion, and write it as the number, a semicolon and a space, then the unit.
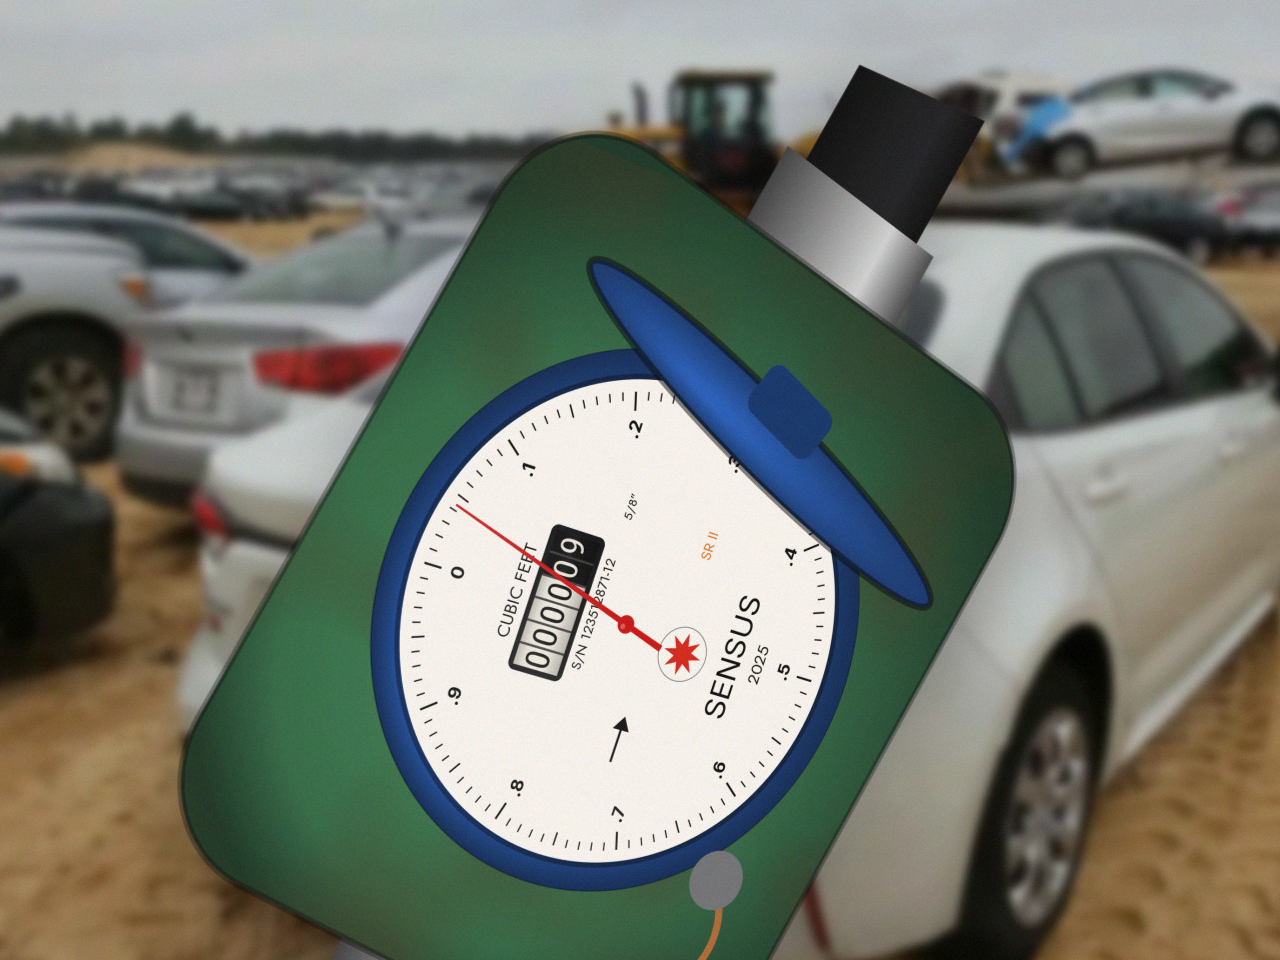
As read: 9.04; ft³
